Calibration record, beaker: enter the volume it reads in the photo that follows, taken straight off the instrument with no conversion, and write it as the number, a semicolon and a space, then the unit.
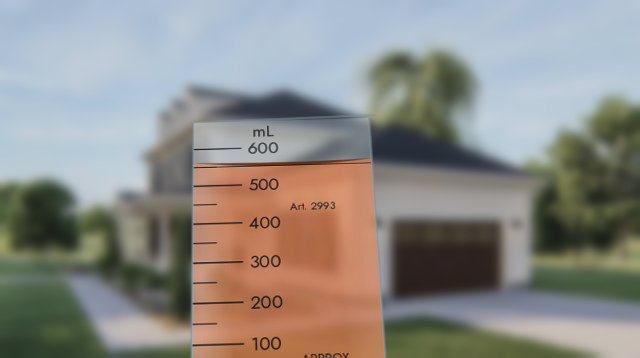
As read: 550; mL
